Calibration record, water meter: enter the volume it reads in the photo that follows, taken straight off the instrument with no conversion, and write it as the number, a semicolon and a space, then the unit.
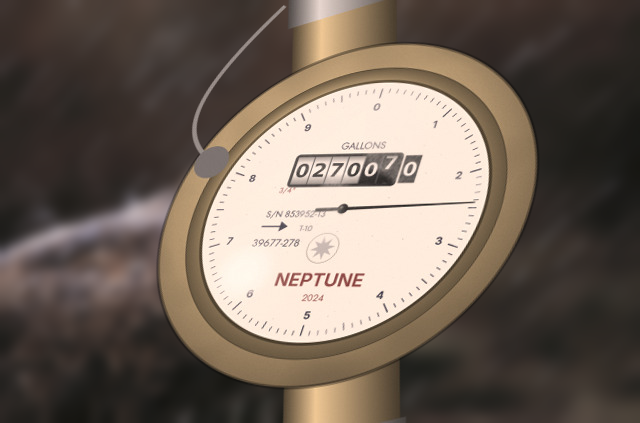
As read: 270072.4; gal
